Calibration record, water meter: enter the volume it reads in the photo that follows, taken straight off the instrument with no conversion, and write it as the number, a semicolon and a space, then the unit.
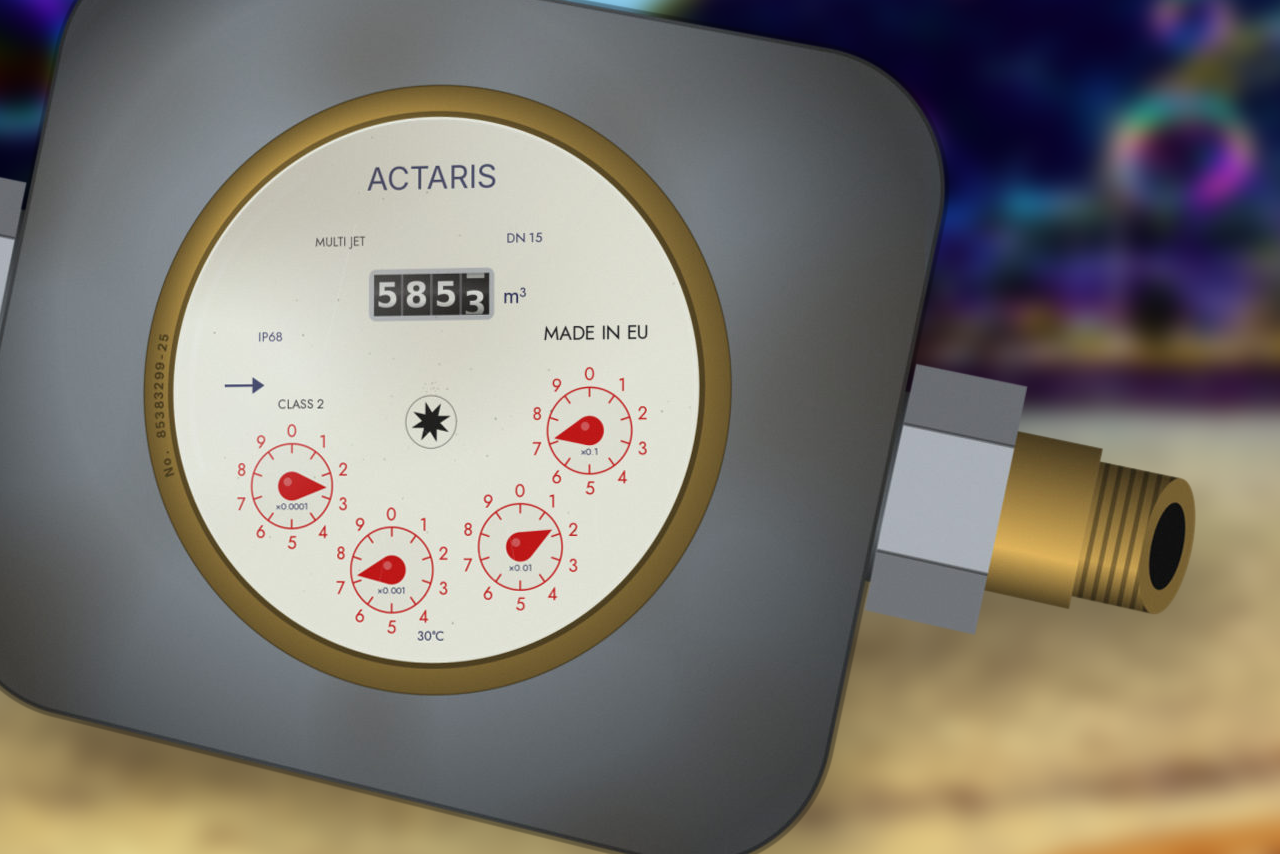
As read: 5852.7172; m³
